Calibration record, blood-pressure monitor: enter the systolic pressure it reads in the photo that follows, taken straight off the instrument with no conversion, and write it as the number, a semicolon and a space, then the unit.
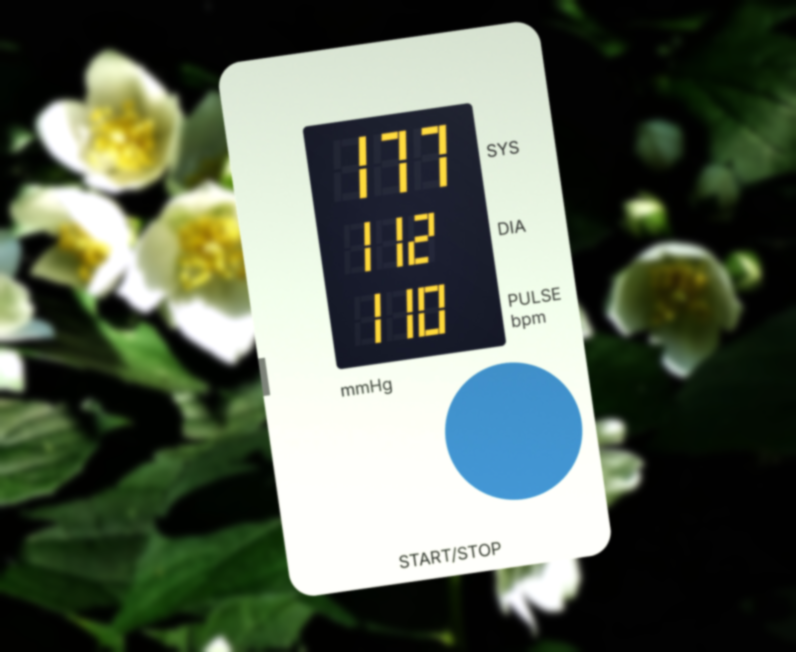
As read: 177; mmHg
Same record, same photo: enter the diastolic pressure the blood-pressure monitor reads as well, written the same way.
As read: 112; mmHg
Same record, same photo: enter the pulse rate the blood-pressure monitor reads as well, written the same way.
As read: 110; bpm
